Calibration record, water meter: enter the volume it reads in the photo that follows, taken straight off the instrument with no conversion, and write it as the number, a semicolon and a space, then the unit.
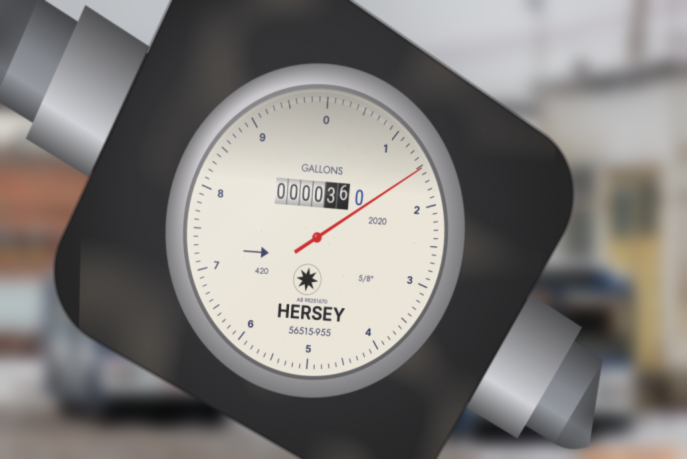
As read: 361.5; gal
